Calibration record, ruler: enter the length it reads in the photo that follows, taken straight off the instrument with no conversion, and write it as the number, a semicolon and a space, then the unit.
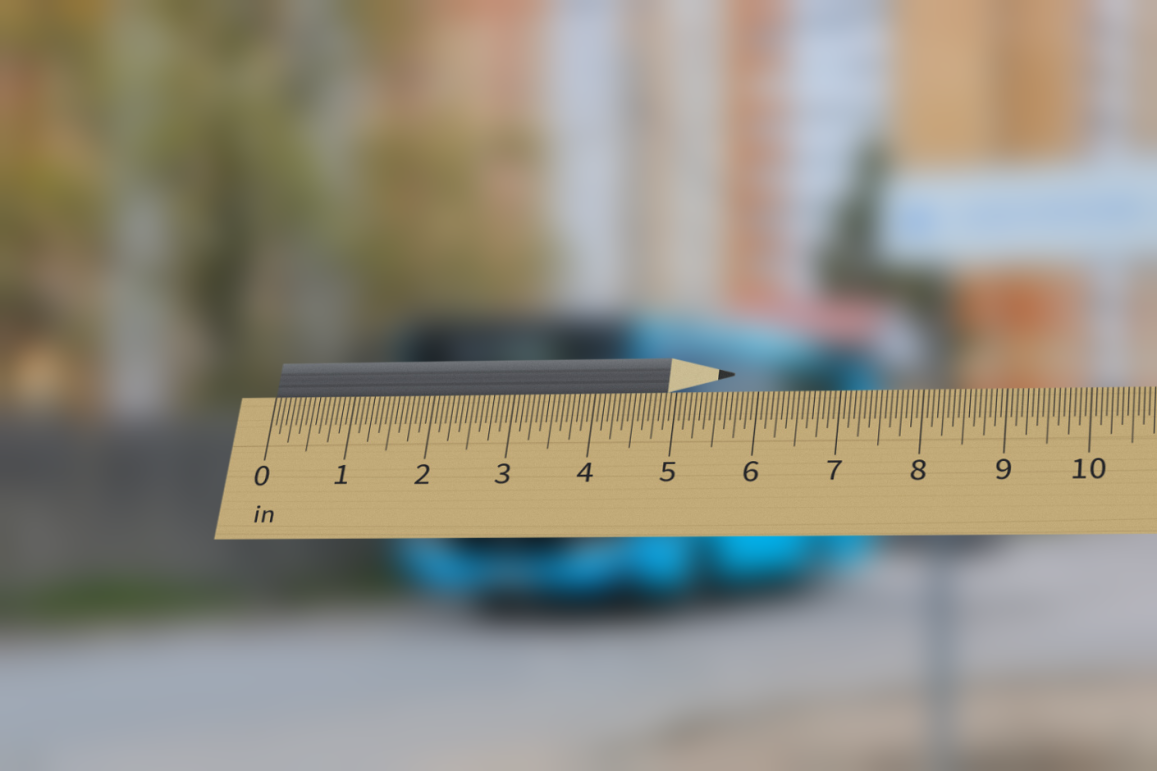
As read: 5.6875; in
